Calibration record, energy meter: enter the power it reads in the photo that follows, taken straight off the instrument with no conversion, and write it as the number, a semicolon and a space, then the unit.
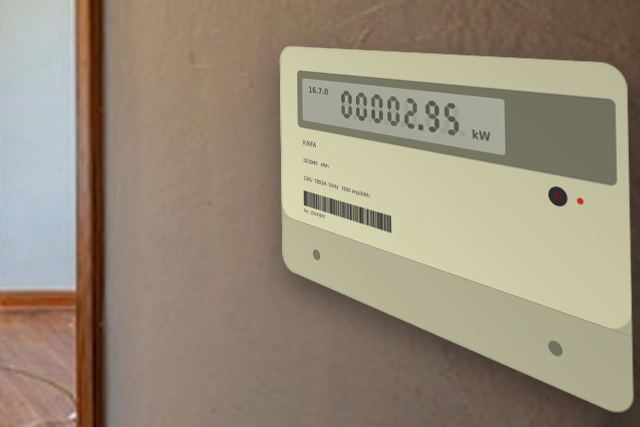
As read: 2.95; kW
